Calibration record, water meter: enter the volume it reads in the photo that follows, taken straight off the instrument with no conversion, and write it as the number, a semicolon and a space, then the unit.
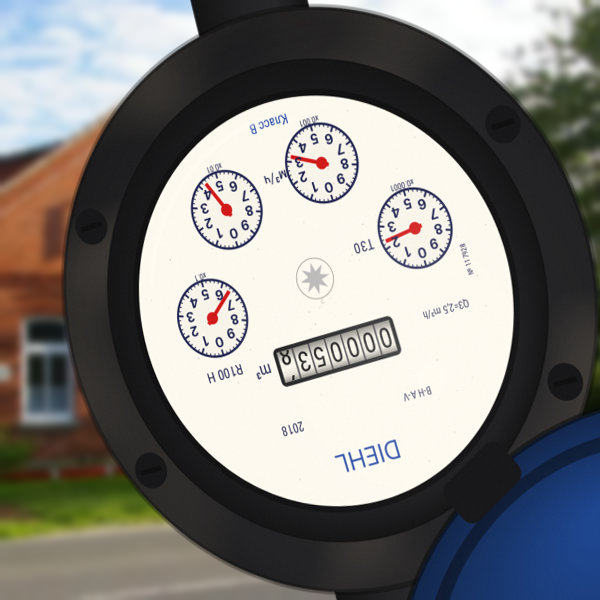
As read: 537.6432; m³
